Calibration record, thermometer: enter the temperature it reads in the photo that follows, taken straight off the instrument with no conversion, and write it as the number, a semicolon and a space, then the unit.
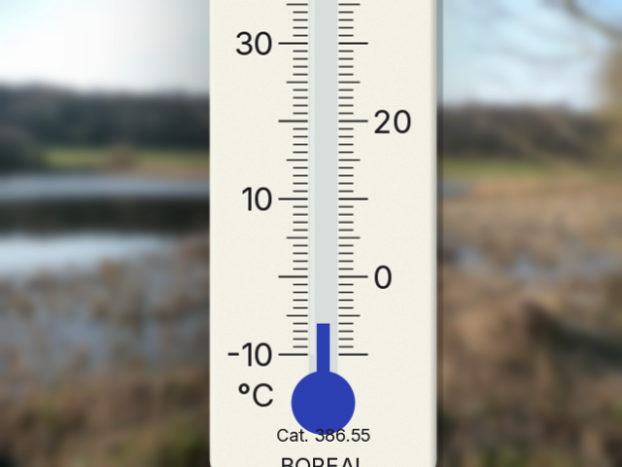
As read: -6; °C
